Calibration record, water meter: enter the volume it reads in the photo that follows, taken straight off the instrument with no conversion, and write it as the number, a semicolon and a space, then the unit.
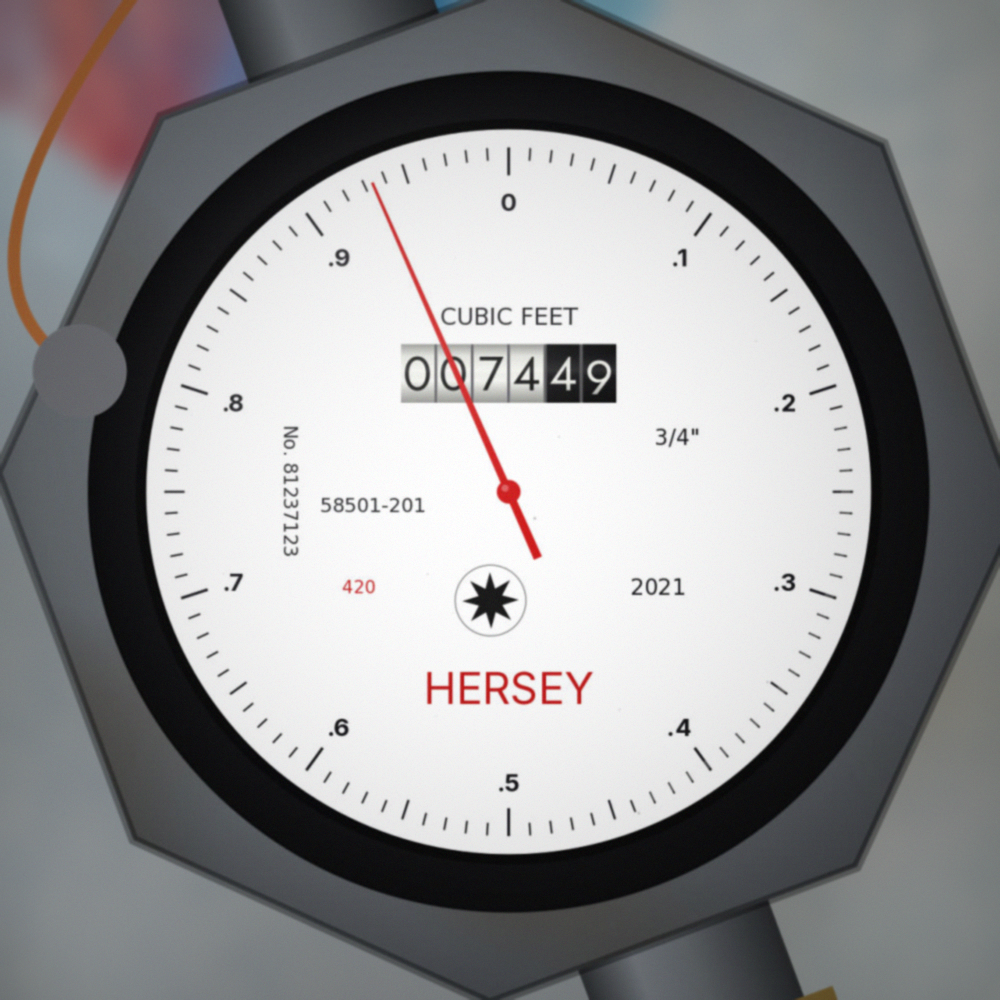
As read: 7448.93; ft³
